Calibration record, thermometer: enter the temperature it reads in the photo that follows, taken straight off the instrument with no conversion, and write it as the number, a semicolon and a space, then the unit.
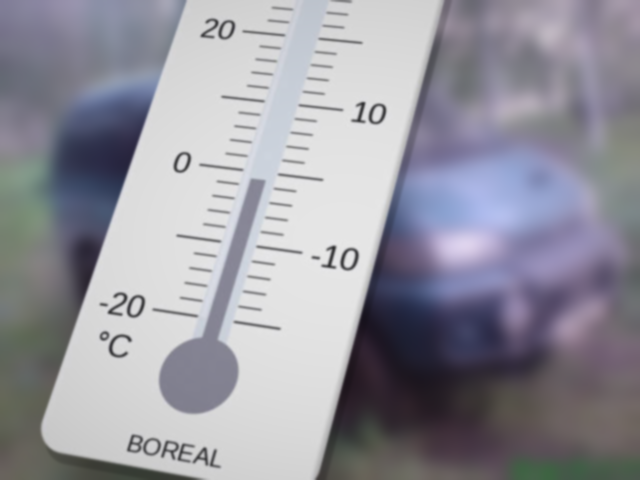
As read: -1; °C
